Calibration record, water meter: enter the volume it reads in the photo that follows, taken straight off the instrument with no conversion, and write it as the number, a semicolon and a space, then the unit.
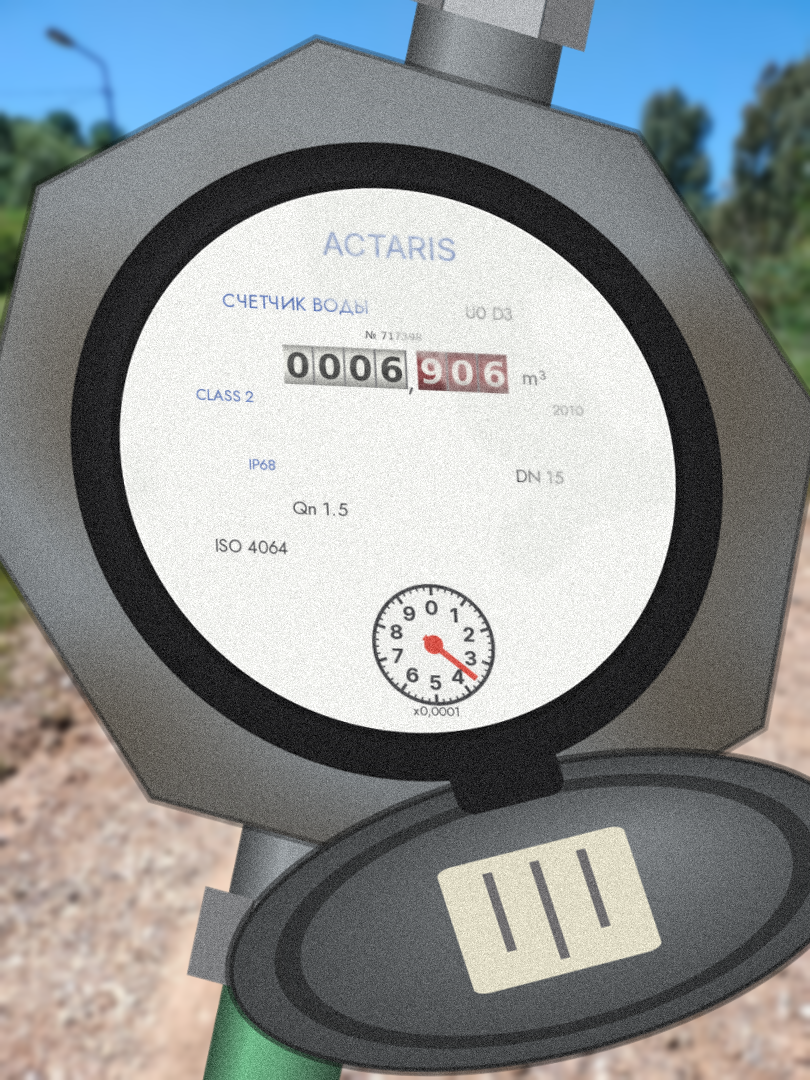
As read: 6.9063; m³
